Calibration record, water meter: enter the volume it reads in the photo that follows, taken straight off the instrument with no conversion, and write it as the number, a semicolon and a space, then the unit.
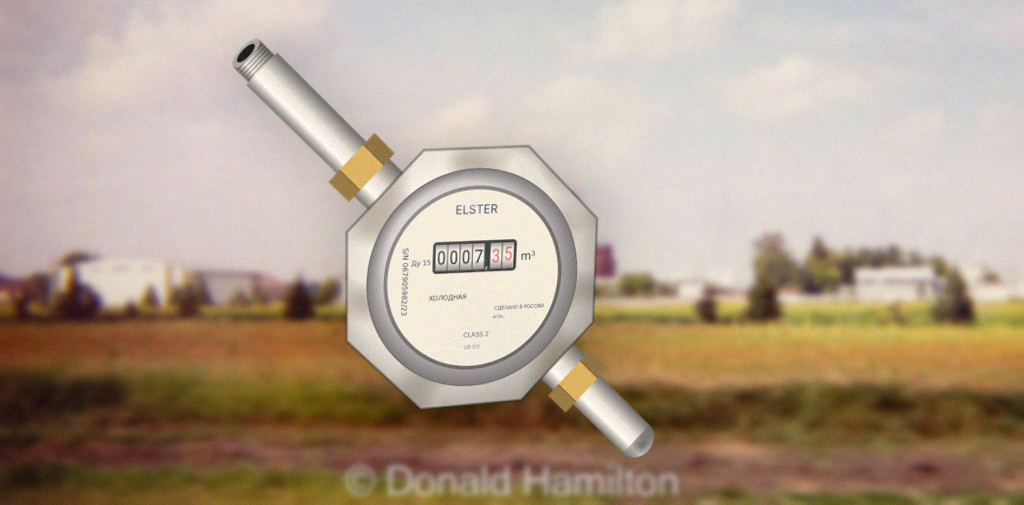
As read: 7.35; m³
